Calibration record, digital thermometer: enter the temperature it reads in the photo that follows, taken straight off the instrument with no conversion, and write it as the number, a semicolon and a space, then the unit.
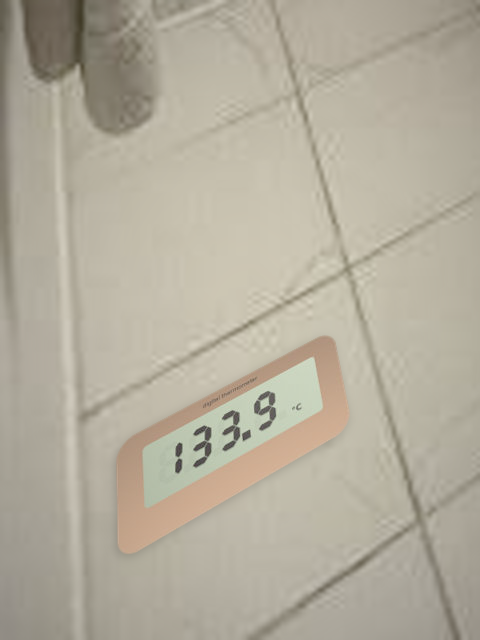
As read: 133.9; °C
